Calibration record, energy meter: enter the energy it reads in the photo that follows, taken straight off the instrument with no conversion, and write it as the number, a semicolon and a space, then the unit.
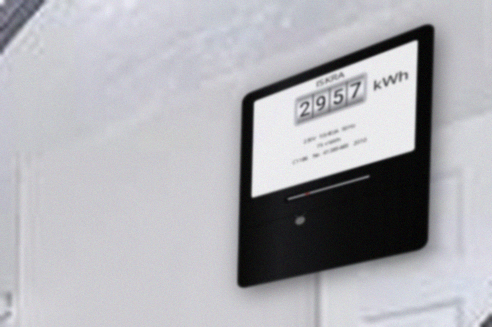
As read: 2957; kWh
